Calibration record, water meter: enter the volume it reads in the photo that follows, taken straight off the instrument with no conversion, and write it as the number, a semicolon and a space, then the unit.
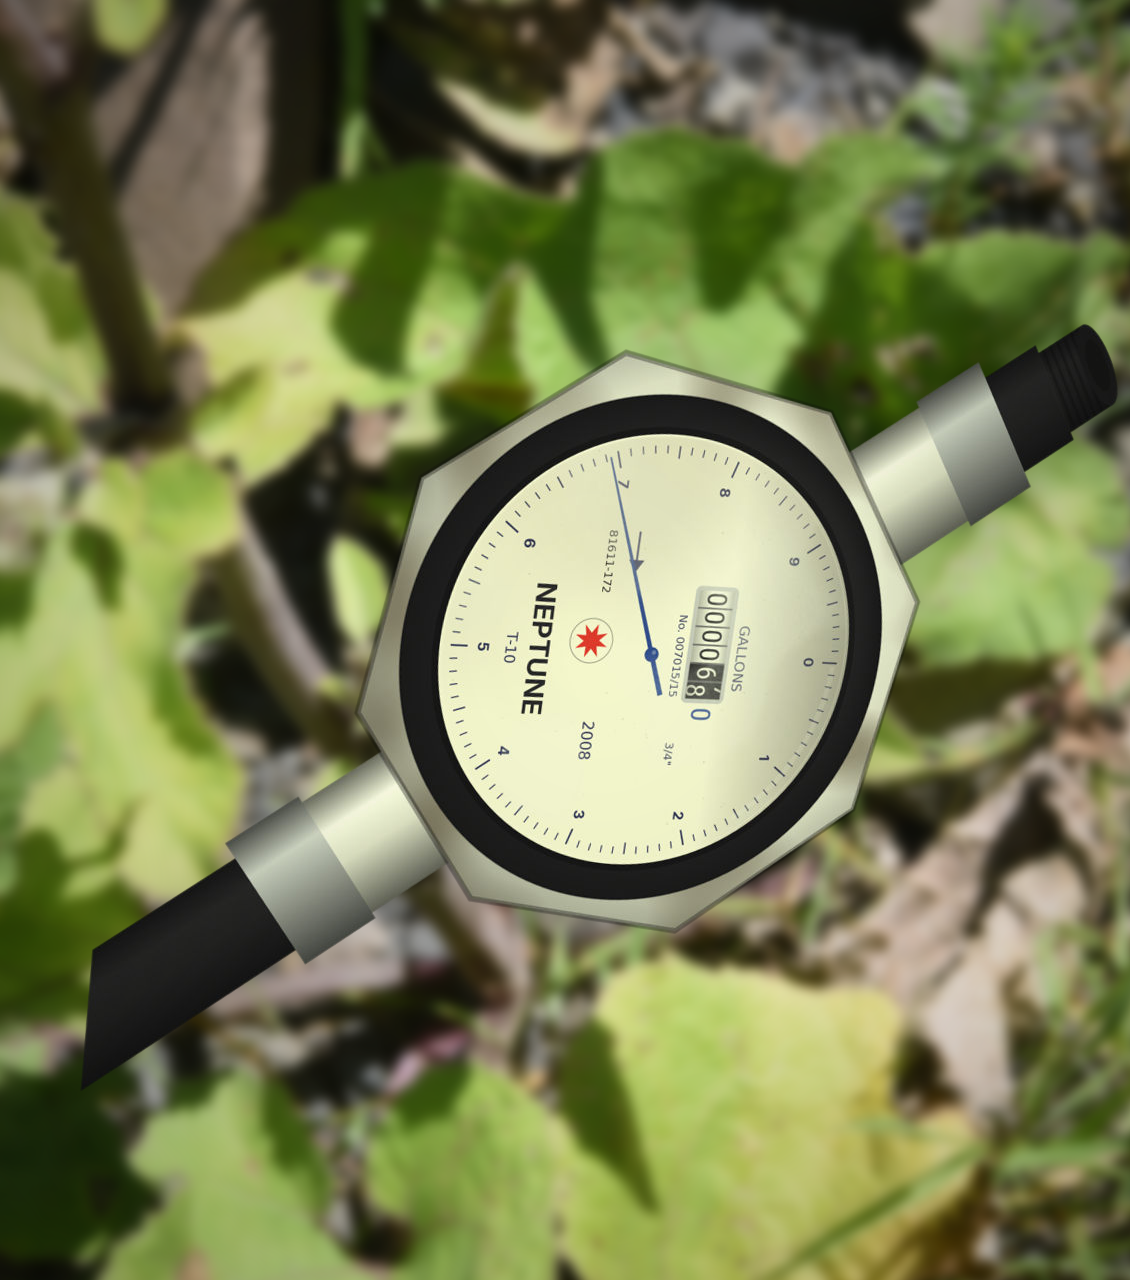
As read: 676.9; gal
